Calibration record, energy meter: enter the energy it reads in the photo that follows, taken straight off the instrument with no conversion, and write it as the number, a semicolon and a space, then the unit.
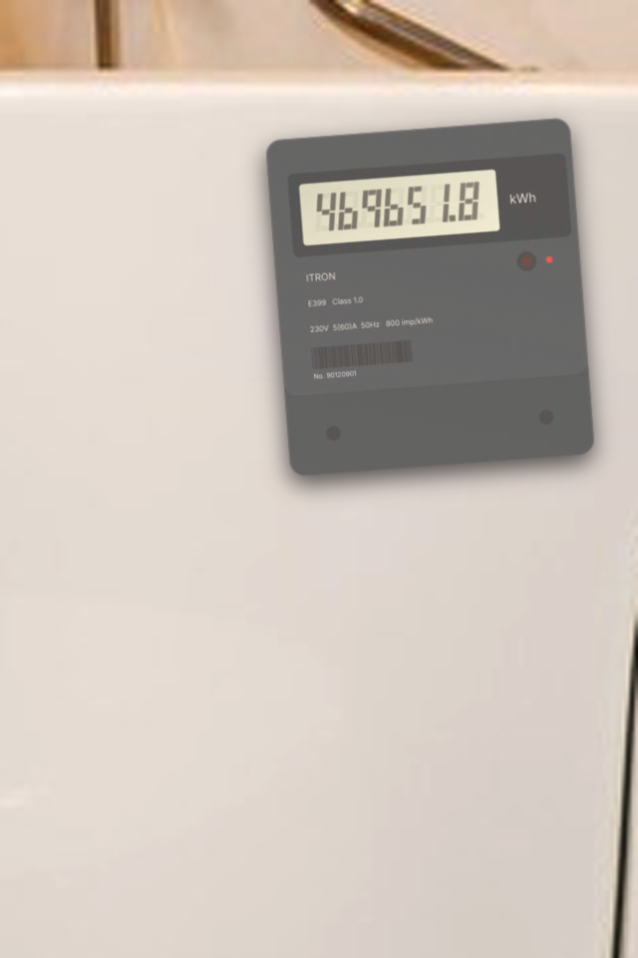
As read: 469651.8; kWh
